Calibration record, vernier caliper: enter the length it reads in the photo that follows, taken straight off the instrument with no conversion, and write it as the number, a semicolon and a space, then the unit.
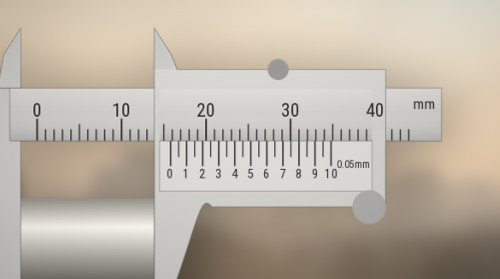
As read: 15.8; mm
